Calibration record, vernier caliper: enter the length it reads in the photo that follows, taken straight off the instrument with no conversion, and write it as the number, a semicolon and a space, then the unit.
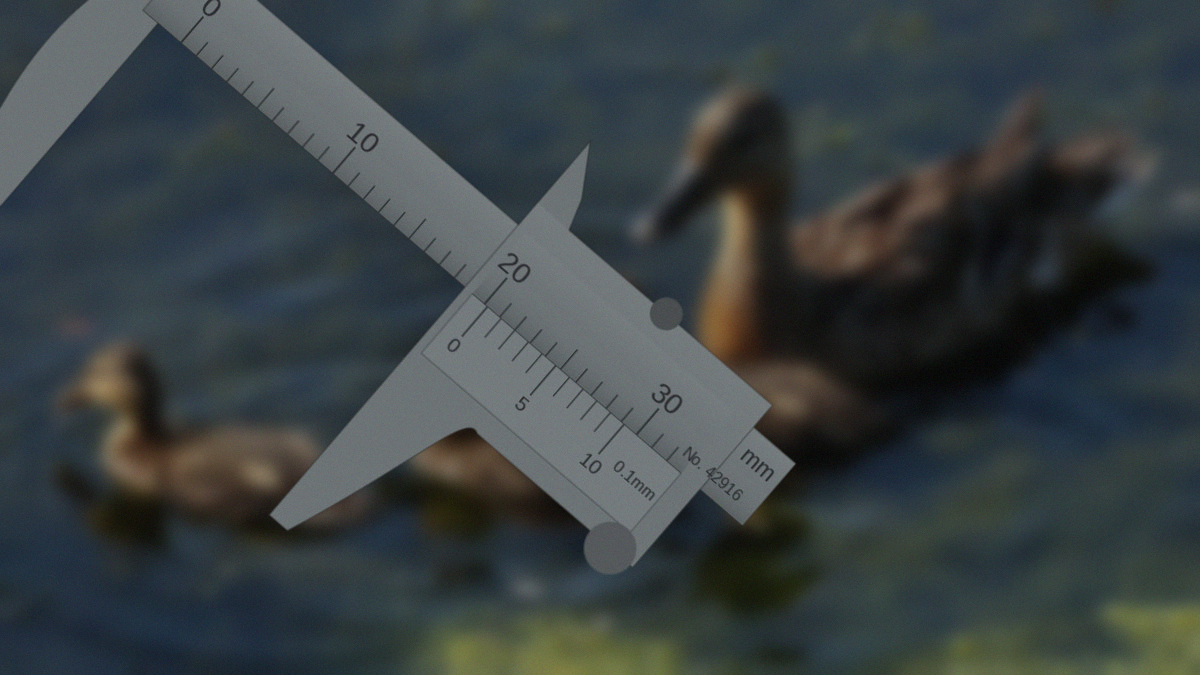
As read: 20.2; mm
